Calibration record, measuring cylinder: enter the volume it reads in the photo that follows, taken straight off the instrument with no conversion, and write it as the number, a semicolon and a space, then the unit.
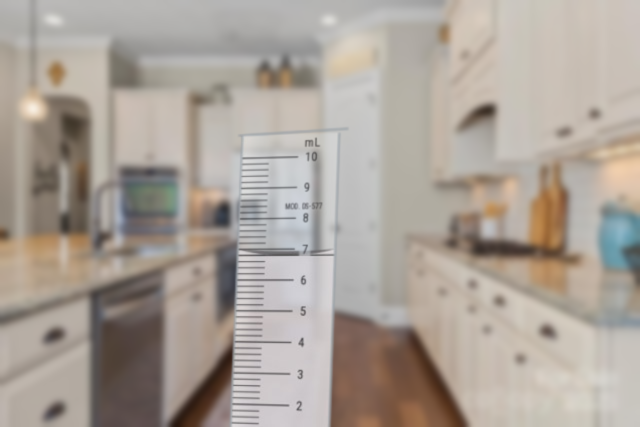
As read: 6.8; mL
